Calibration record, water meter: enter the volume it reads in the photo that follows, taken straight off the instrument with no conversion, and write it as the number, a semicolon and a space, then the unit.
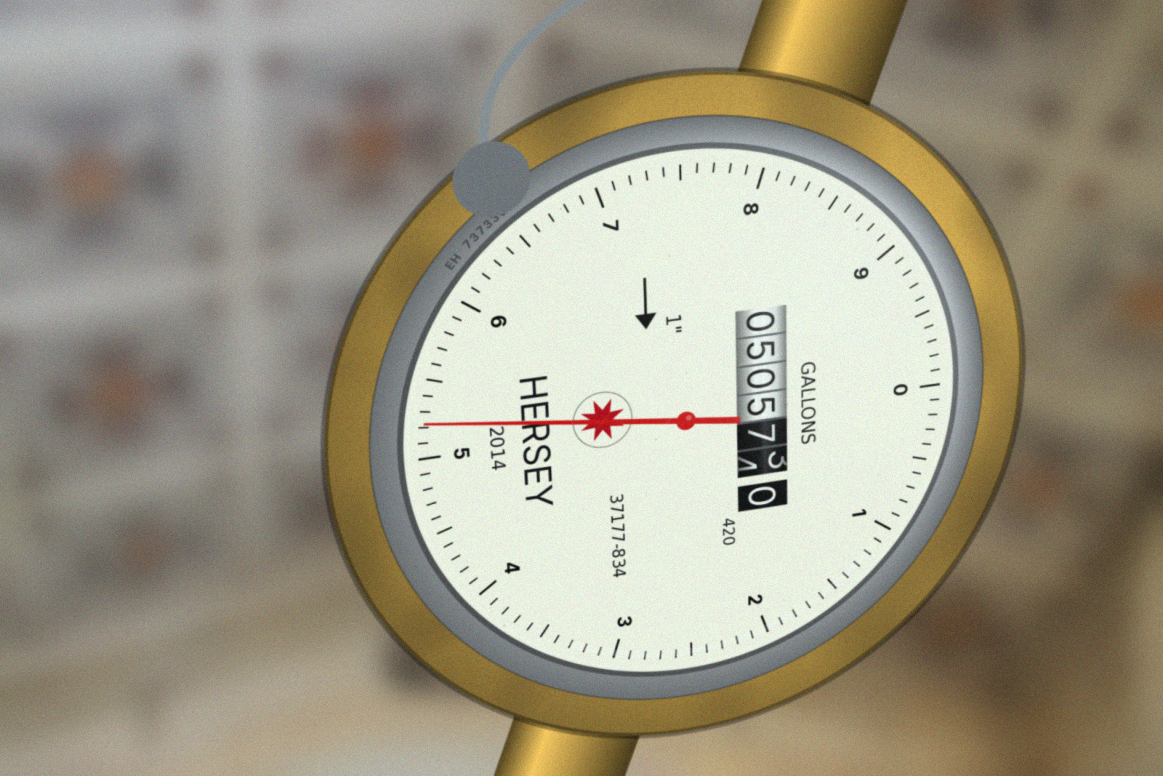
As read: 505735.2; gal
